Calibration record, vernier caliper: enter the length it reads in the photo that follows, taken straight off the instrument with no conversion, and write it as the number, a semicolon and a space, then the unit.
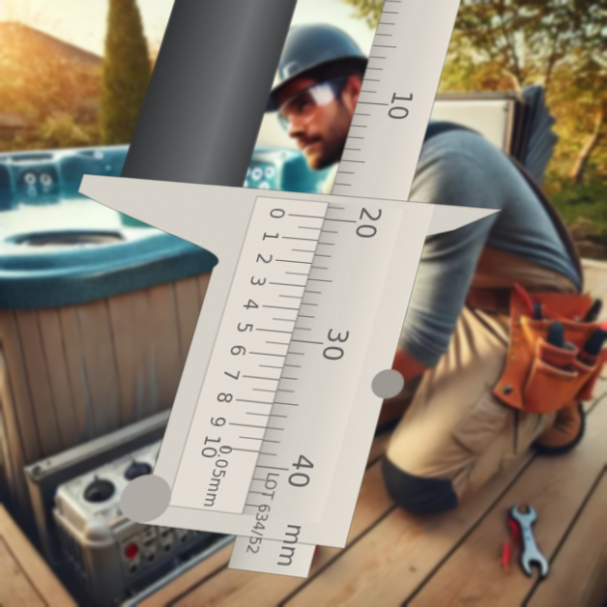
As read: 19.9; mm
